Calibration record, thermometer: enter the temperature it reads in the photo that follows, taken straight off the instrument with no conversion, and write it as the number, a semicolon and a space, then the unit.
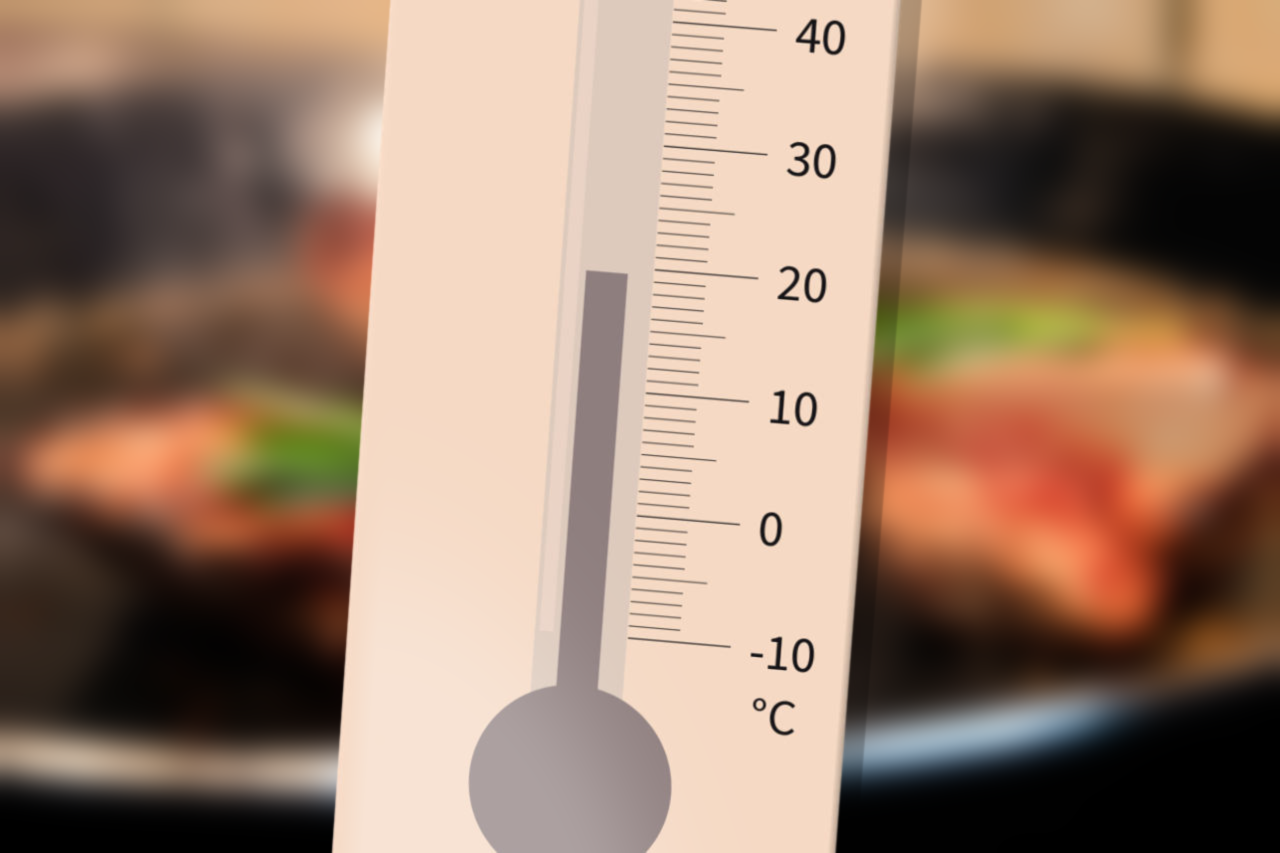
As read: 19.5; °C
